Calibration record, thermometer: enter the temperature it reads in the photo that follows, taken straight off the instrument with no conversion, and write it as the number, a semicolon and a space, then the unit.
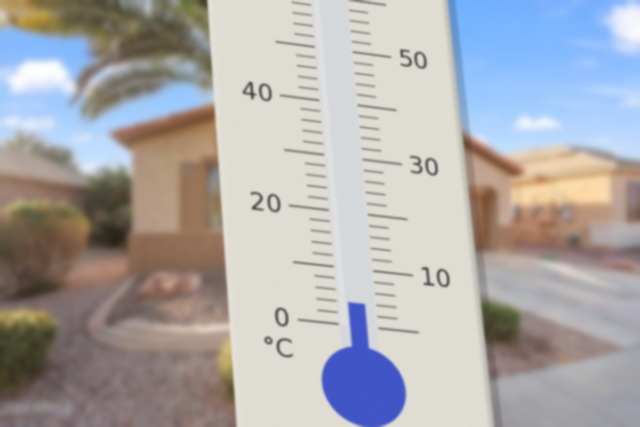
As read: 4; °C
